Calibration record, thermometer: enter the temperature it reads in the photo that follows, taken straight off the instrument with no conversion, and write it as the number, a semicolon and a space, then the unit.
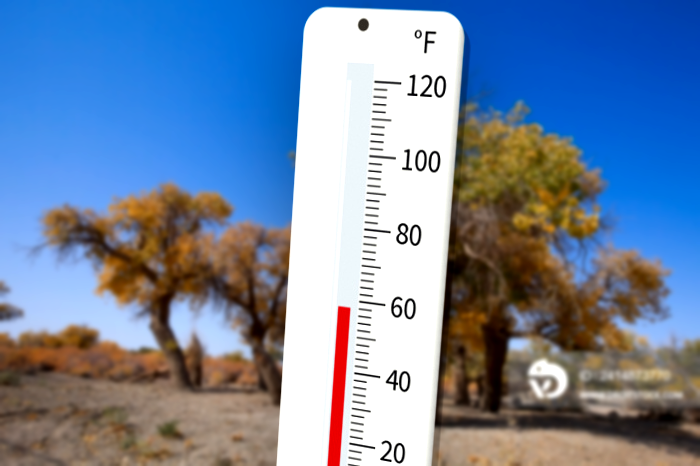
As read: 58; °F
